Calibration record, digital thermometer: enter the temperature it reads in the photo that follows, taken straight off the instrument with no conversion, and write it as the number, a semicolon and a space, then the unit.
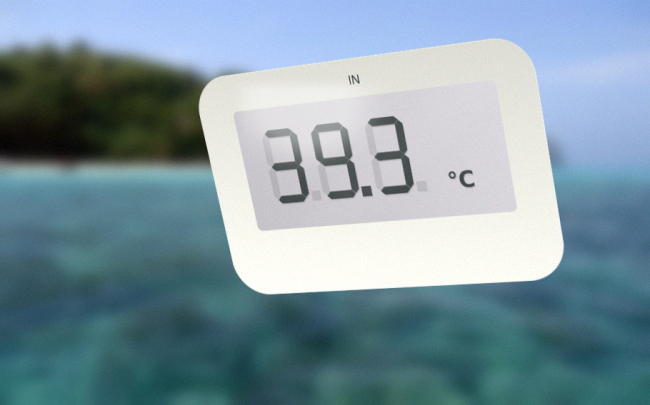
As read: 39.3; °C
